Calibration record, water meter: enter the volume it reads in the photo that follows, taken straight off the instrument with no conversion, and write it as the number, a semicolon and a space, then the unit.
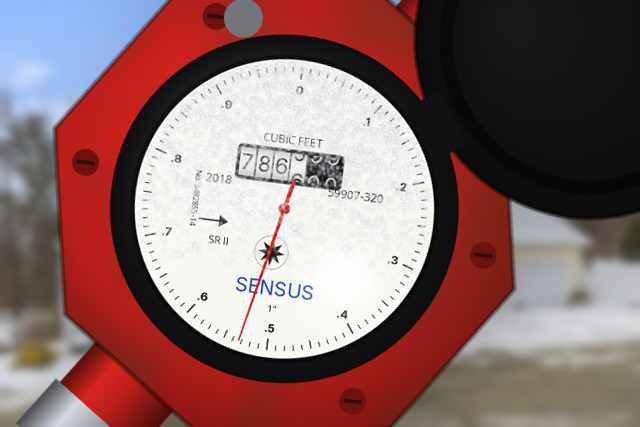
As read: 786599.53; ft³
